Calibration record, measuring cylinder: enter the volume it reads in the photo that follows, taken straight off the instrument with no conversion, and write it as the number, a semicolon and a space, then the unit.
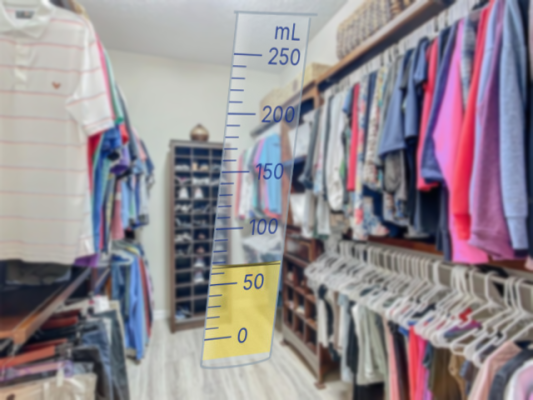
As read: 65; mL
